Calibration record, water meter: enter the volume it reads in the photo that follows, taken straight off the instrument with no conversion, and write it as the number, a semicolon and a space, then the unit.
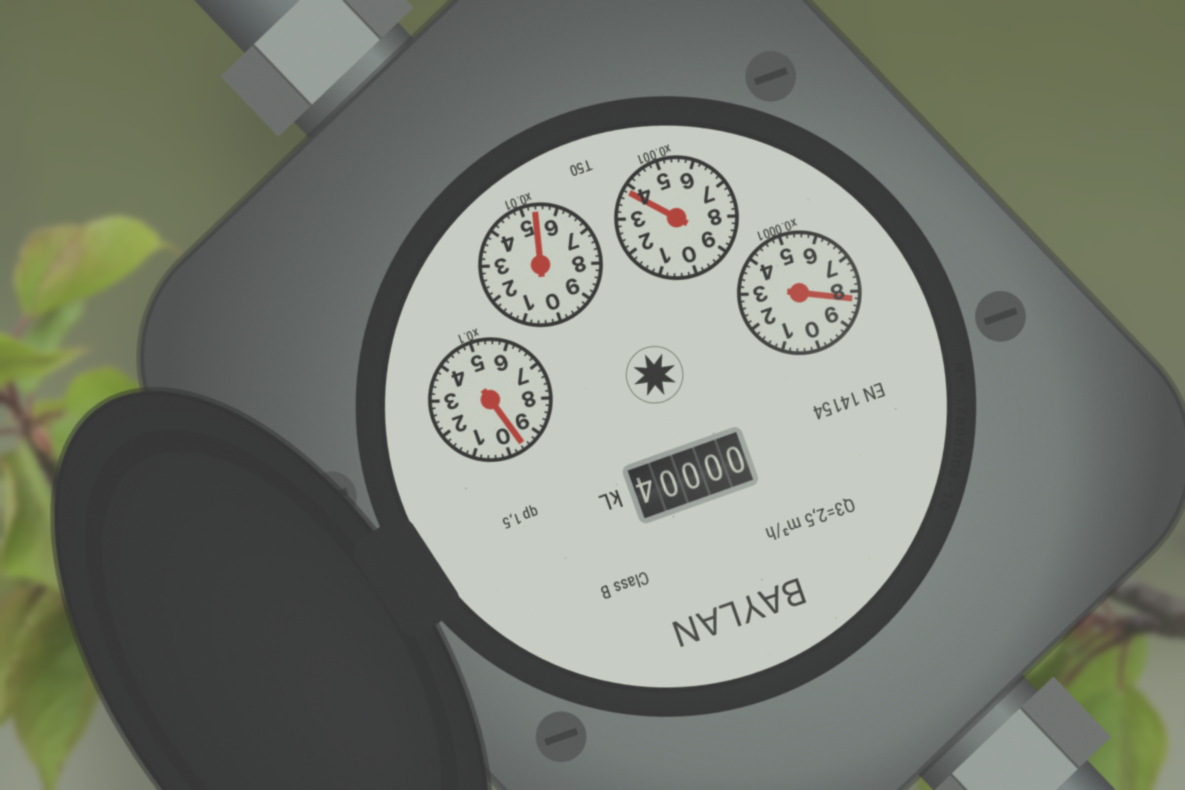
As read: 3.9538; kL
